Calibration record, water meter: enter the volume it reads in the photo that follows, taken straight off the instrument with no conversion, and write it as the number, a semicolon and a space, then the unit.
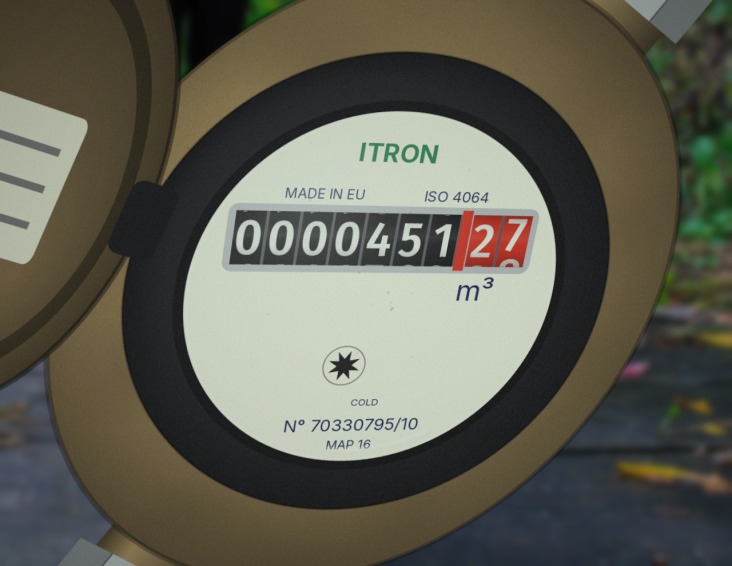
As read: 451.27; m³
